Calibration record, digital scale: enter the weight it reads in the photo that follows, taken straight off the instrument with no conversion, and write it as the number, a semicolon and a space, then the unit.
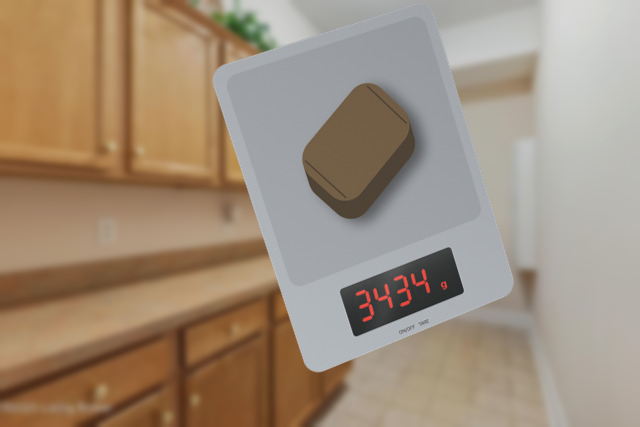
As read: 3434; g
